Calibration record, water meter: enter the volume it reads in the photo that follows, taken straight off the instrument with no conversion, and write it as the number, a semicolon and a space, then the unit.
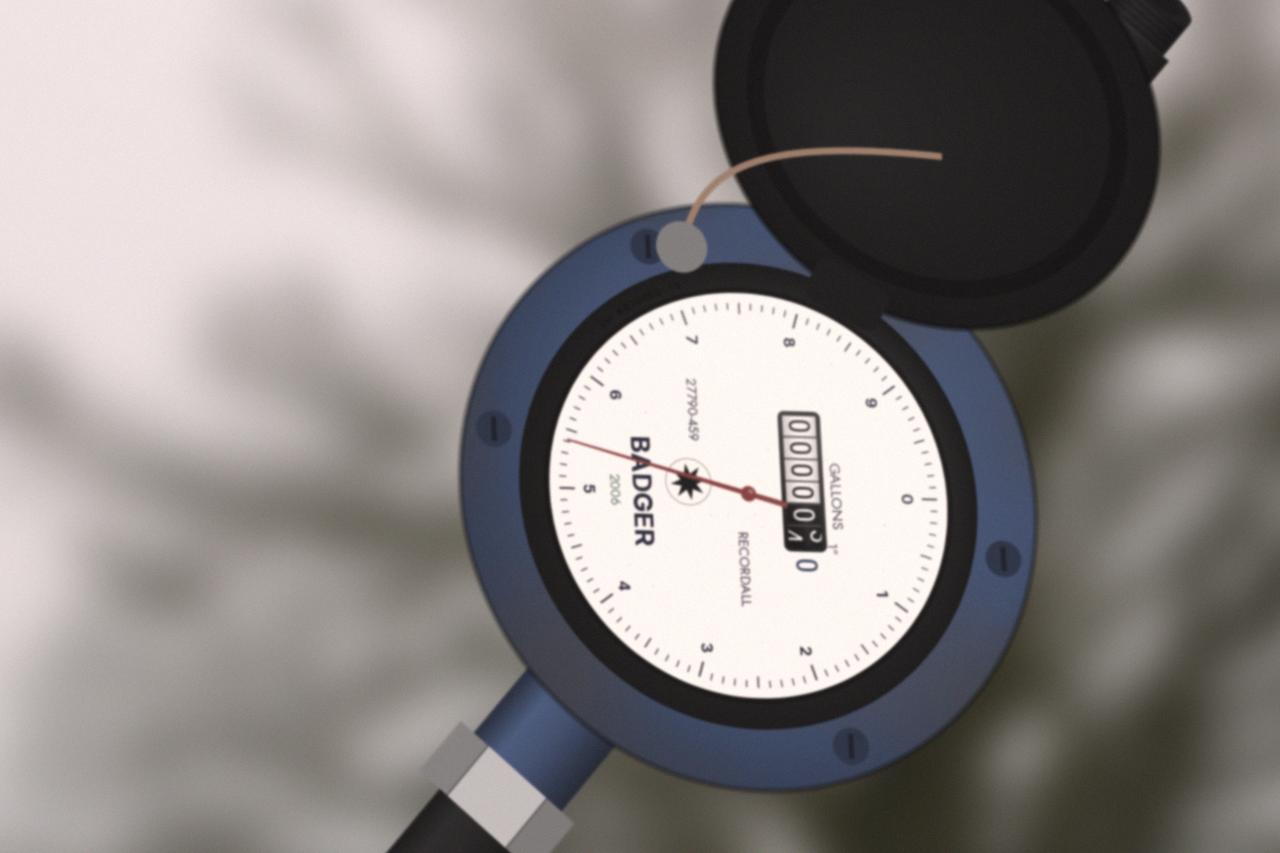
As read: 35.4; gal
